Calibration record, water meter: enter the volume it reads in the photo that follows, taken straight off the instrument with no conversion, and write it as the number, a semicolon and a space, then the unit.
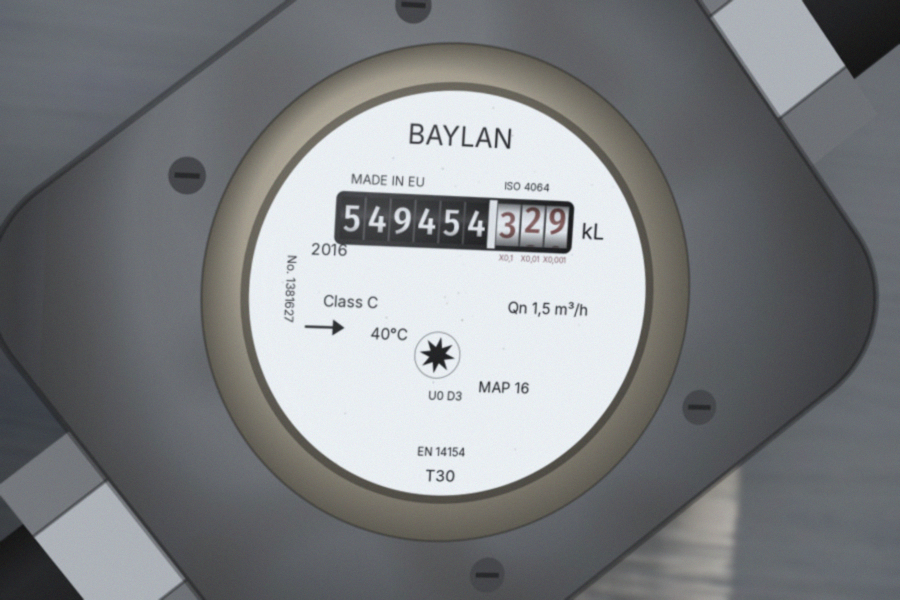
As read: 549454.329; kL
